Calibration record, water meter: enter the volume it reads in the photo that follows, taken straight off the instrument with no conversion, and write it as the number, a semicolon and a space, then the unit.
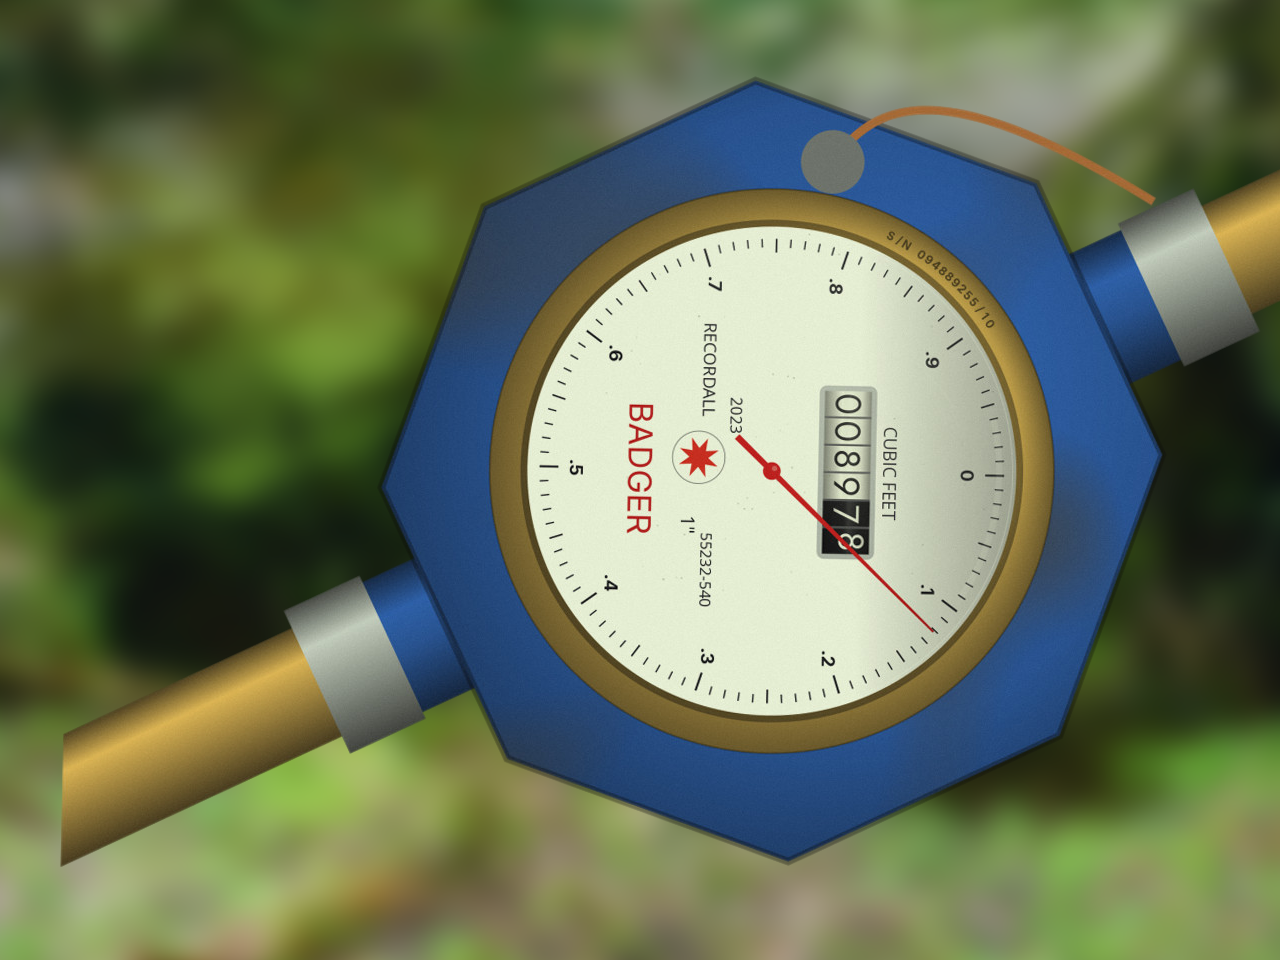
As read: 8978.12; ft³
